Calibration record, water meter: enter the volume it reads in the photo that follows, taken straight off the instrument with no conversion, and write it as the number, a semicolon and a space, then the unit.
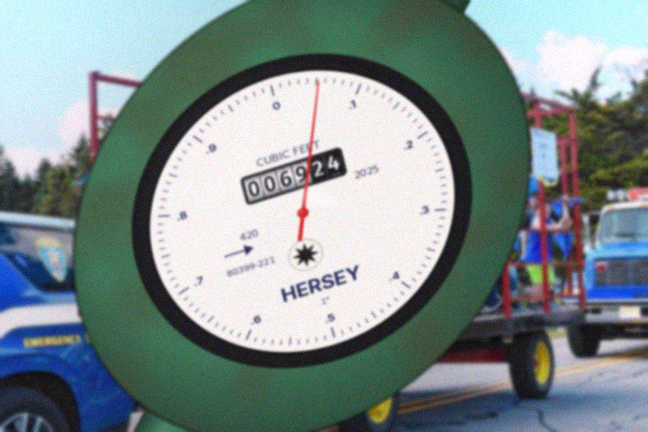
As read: 6924.05; ft³
